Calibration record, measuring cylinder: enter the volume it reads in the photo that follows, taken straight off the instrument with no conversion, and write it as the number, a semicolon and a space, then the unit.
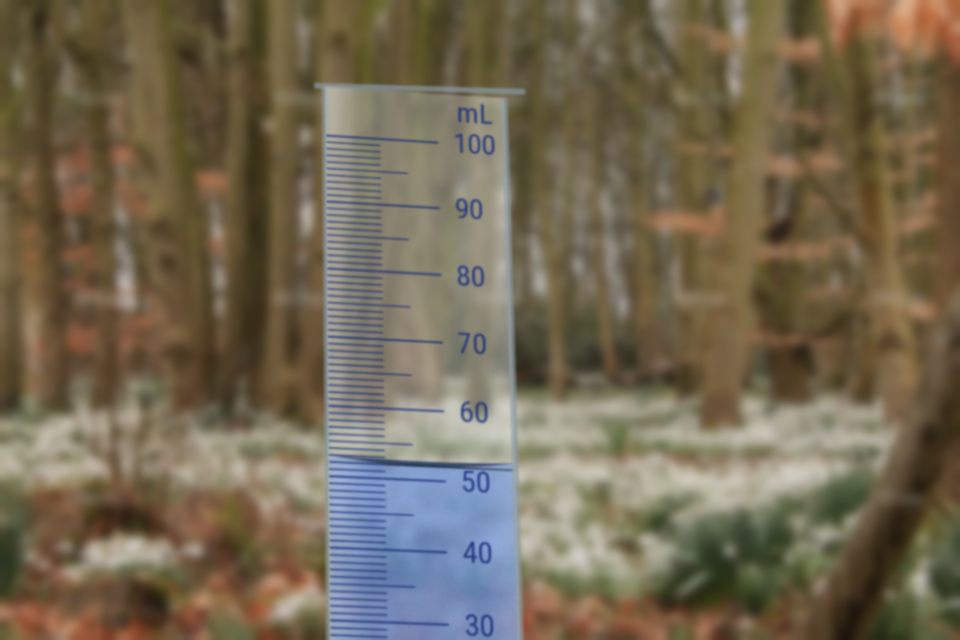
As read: 52; mL
